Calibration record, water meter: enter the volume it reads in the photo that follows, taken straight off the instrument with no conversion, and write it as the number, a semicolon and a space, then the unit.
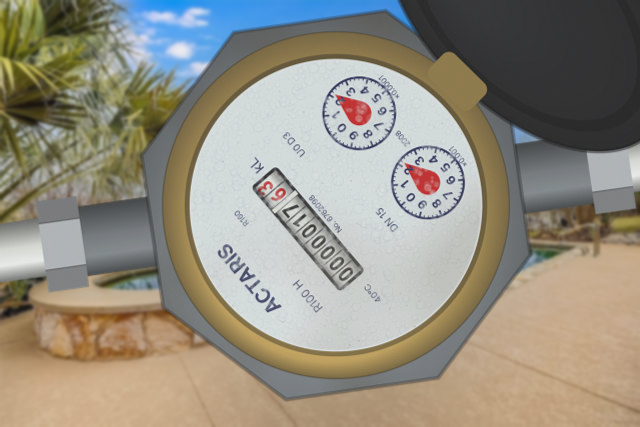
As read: 17.6322; kL
